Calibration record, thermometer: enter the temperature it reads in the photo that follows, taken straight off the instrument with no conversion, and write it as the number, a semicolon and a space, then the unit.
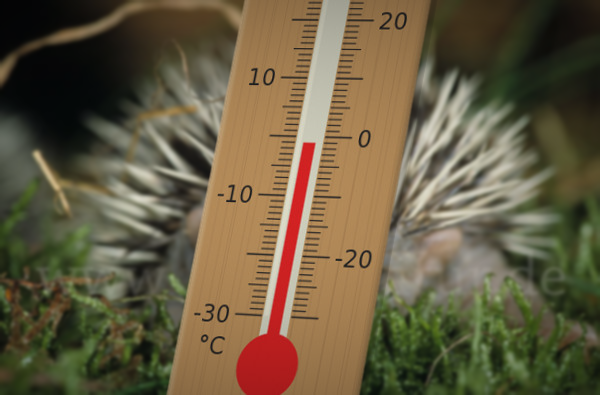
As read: -1; °C
